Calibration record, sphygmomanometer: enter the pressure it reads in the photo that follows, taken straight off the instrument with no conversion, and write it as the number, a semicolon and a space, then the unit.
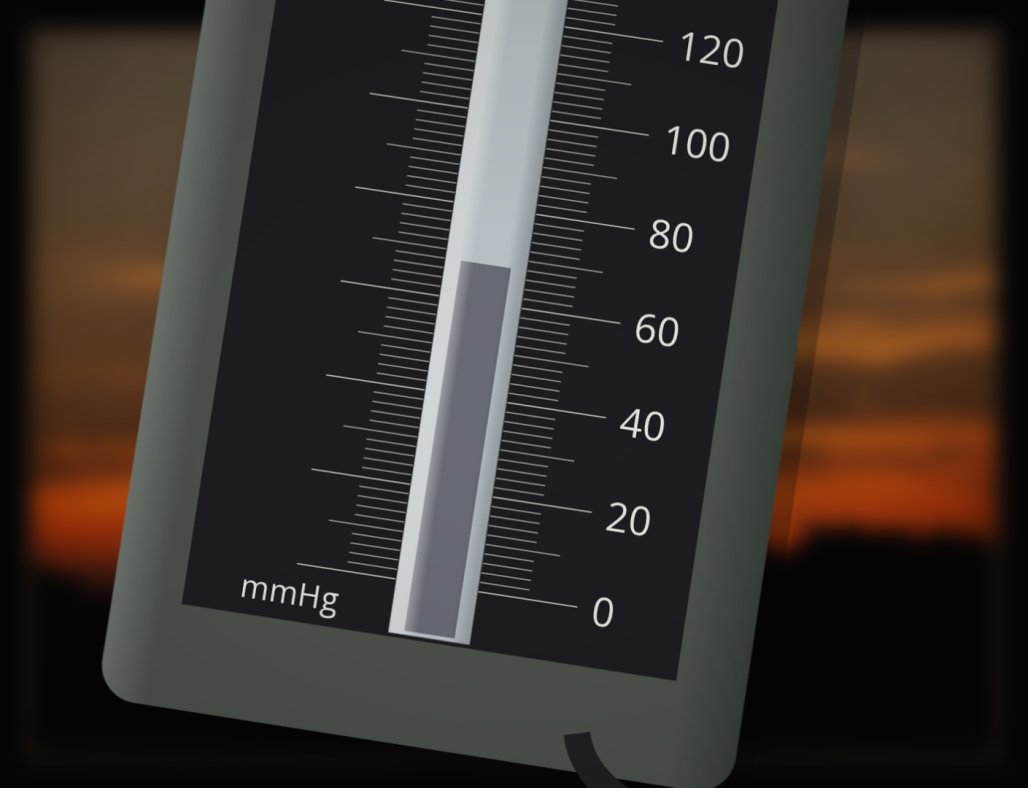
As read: 68; mmHg
